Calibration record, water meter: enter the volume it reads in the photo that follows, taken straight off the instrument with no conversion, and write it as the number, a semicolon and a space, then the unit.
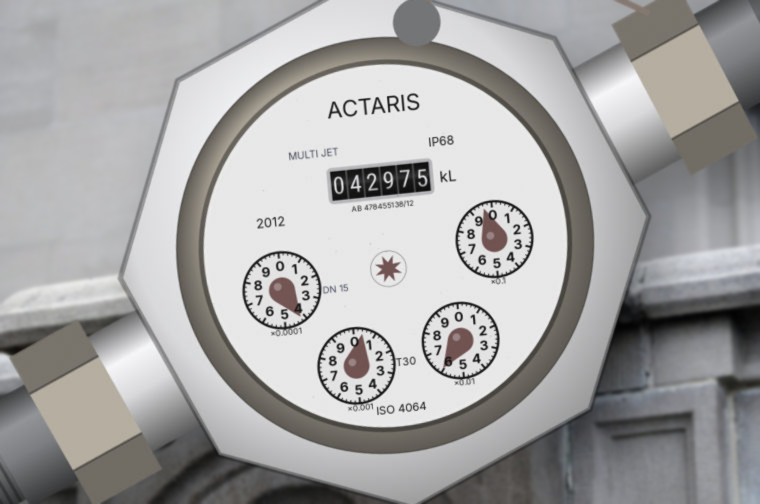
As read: 42974.9604; kL
